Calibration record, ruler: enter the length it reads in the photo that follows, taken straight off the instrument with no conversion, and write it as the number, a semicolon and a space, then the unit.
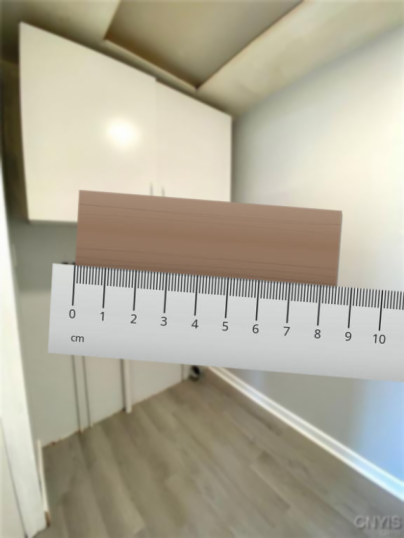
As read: 8.5; cm
